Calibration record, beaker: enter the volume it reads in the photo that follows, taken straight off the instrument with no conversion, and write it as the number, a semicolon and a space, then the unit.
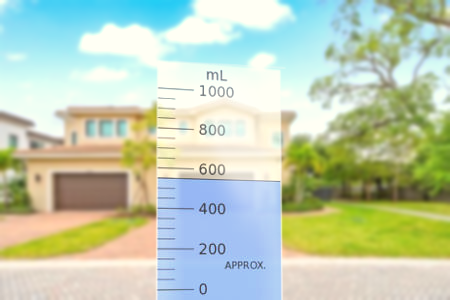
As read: 550; mL
